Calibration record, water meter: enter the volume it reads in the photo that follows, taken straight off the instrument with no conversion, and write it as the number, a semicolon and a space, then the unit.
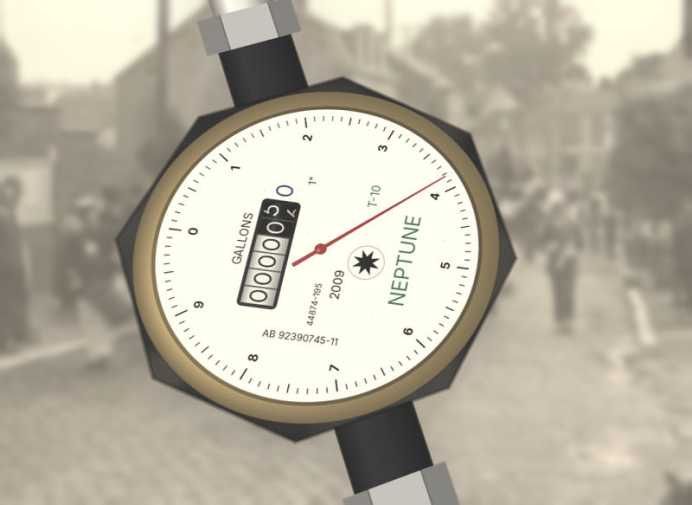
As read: 53.8; gal
